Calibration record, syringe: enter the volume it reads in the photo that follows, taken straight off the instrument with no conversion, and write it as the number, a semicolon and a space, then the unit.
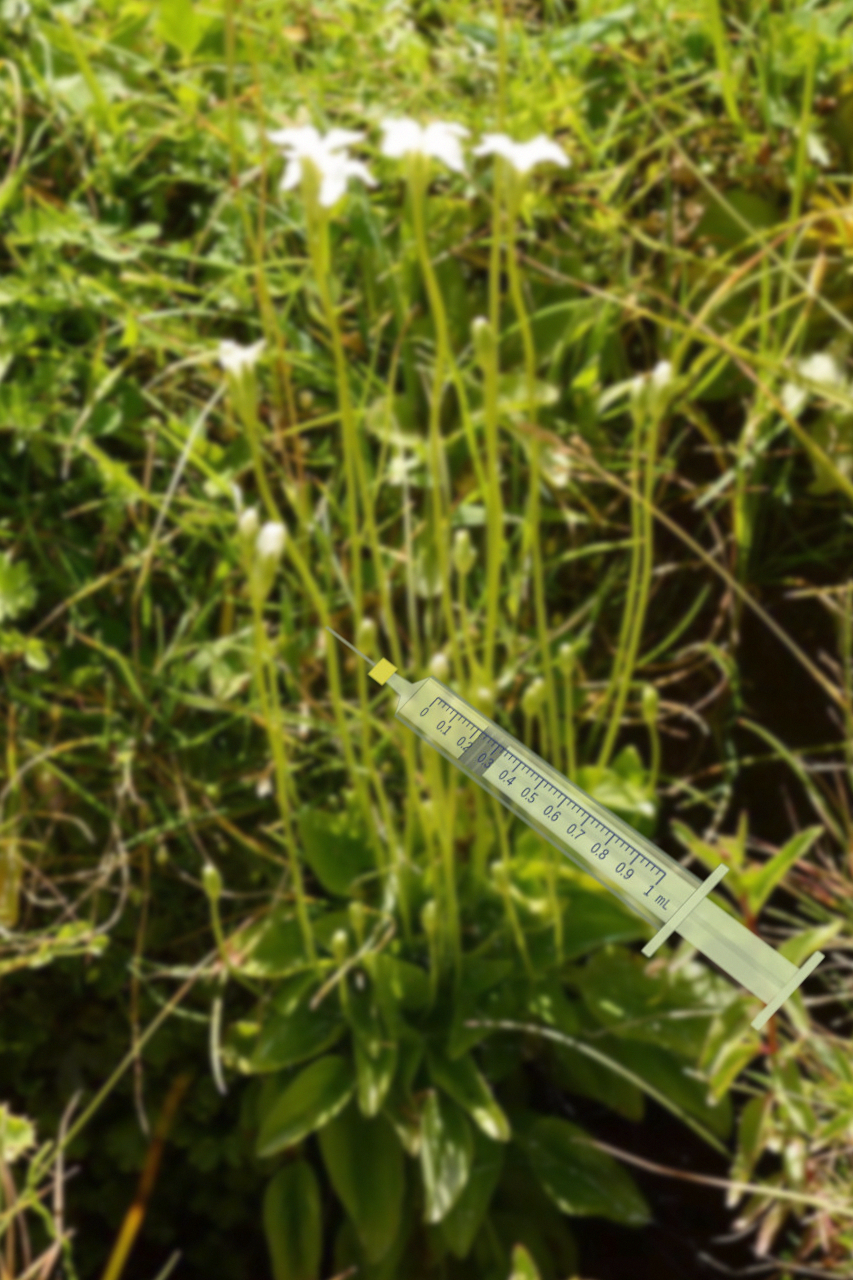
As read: 0.22; mL
